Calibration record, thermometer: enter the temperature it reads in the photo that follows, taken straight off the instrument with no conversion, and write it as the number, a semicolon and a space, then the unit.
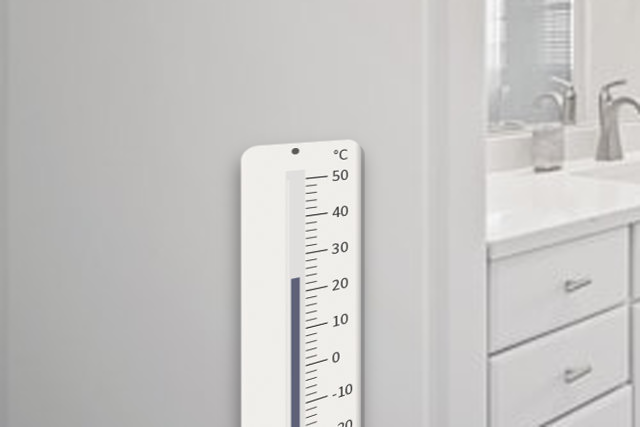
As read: 24; °C
